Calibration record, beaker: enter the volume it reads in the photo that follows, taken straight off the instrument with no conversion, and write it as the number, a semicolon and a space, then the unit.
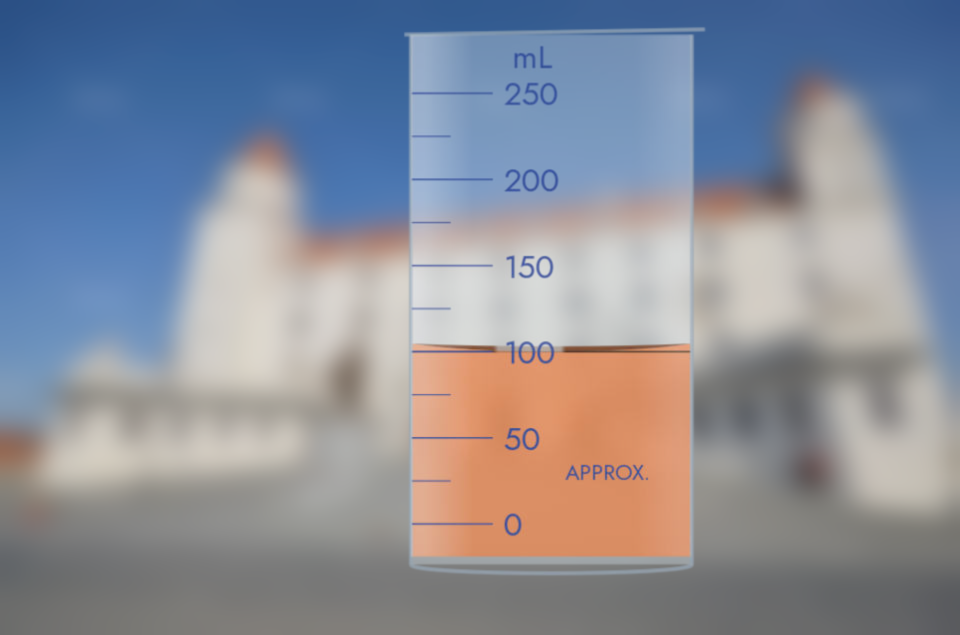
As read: 100; mL
